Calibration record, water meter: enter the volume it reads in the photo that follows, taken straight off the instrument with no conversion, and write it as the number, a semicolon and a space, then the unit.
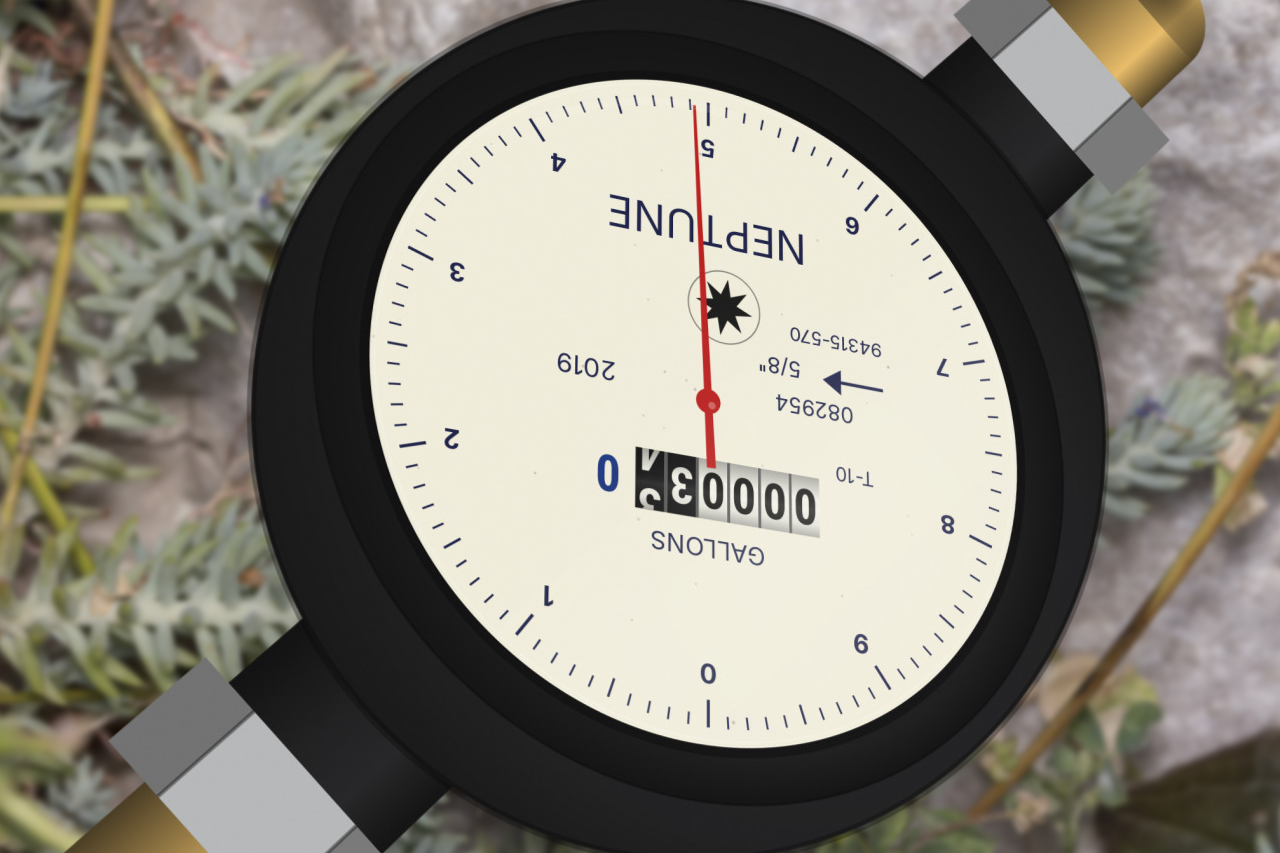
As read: 334.9; gal
